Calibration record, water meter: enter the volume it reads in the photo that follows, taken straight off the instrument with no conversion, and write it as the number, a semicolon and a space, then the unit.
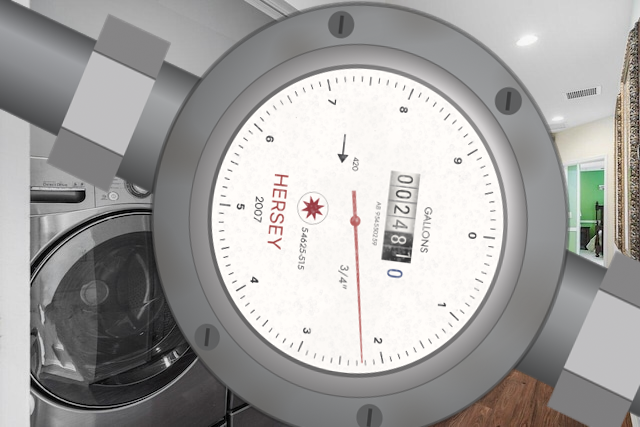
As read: 24812.2; gal
